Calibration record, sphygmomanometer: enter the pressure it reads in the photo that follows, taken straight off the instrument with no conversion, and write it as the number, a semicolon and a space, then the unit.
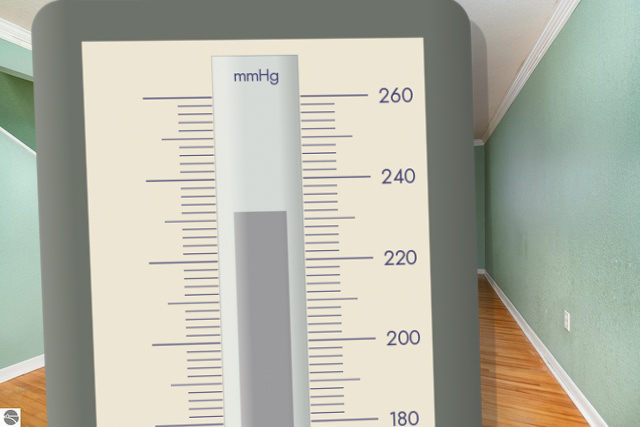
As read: 232; mmHg
